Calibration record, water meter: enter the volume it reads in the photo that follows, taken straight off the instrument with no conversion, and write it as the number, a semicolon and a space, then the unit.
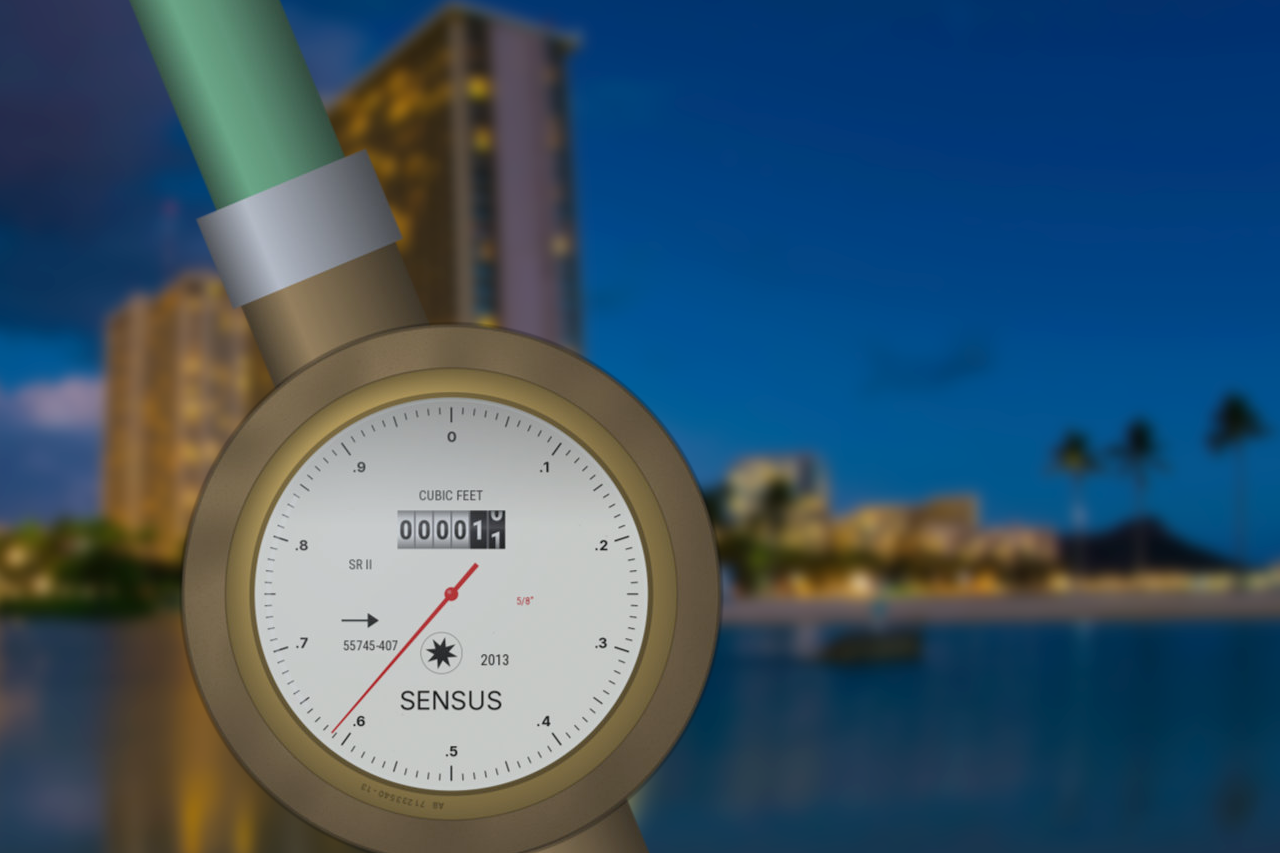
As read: 10.61; ft³
